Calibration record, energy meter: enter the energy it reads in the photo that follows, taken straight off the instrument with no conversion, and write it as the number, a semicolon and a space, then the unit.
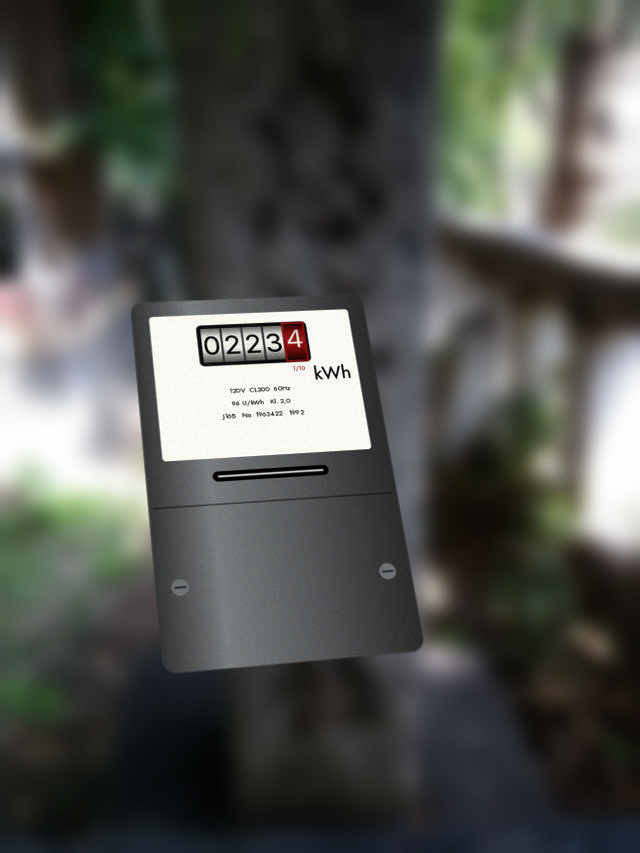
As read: 223.4; kWh
